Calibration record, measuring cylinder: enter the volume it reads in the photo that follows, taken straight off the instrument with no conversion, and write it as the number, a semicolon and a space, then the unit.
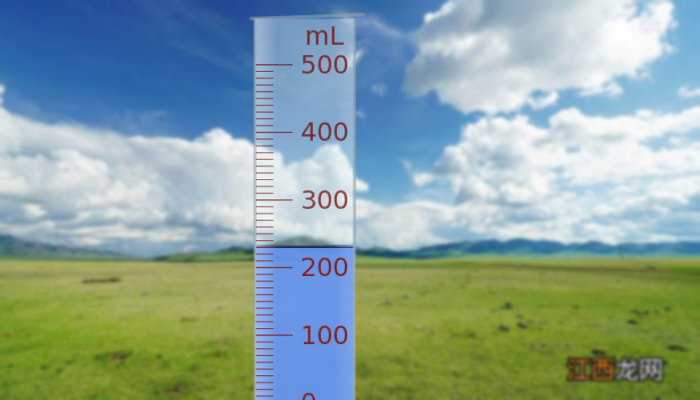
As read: 230; mL
